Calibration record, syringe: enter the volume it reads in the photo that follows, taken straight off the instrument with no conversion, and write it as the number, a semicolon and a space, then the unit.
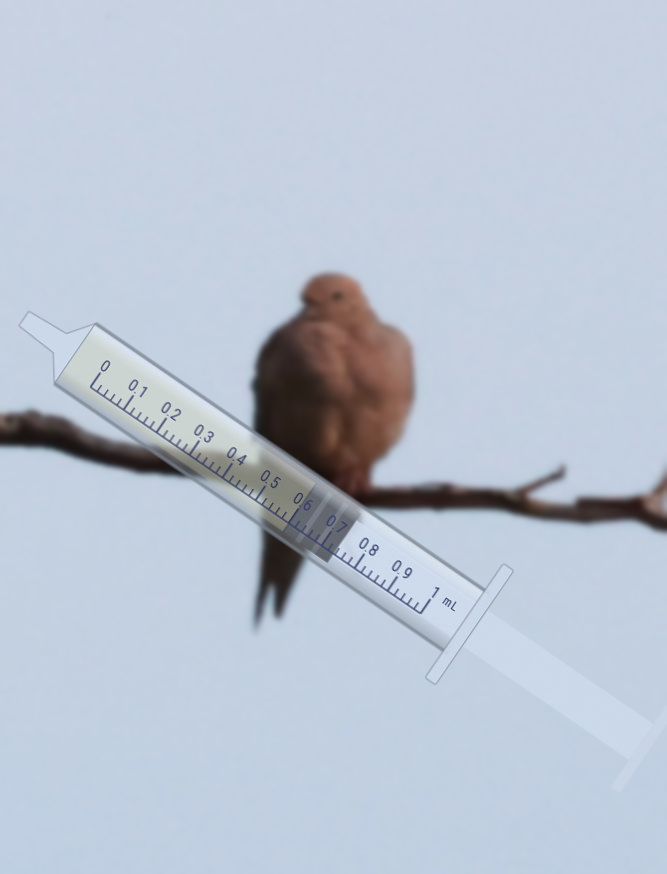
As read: 0.6; mL
